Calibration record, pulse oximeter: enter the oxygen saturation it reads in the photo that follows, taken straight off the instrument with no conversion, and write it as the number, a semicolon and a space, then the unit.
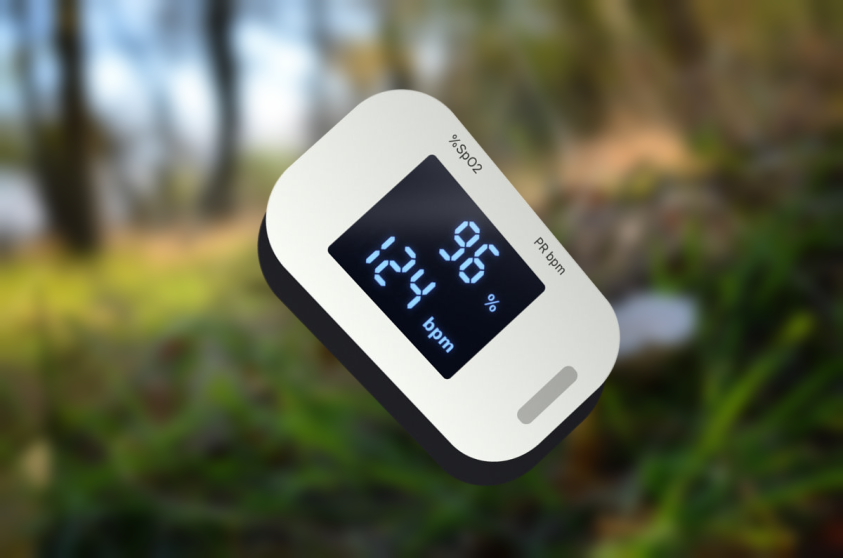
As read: 96; %
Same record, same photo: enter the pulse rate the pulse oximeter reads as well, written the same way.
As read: 124; bpm
